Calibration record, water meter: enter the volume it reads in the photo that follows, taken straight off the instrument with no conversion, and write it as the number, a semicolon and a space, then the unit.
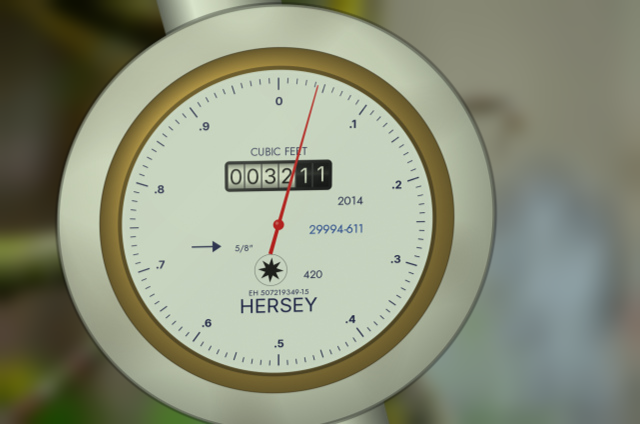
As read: 3211.04; ft³
